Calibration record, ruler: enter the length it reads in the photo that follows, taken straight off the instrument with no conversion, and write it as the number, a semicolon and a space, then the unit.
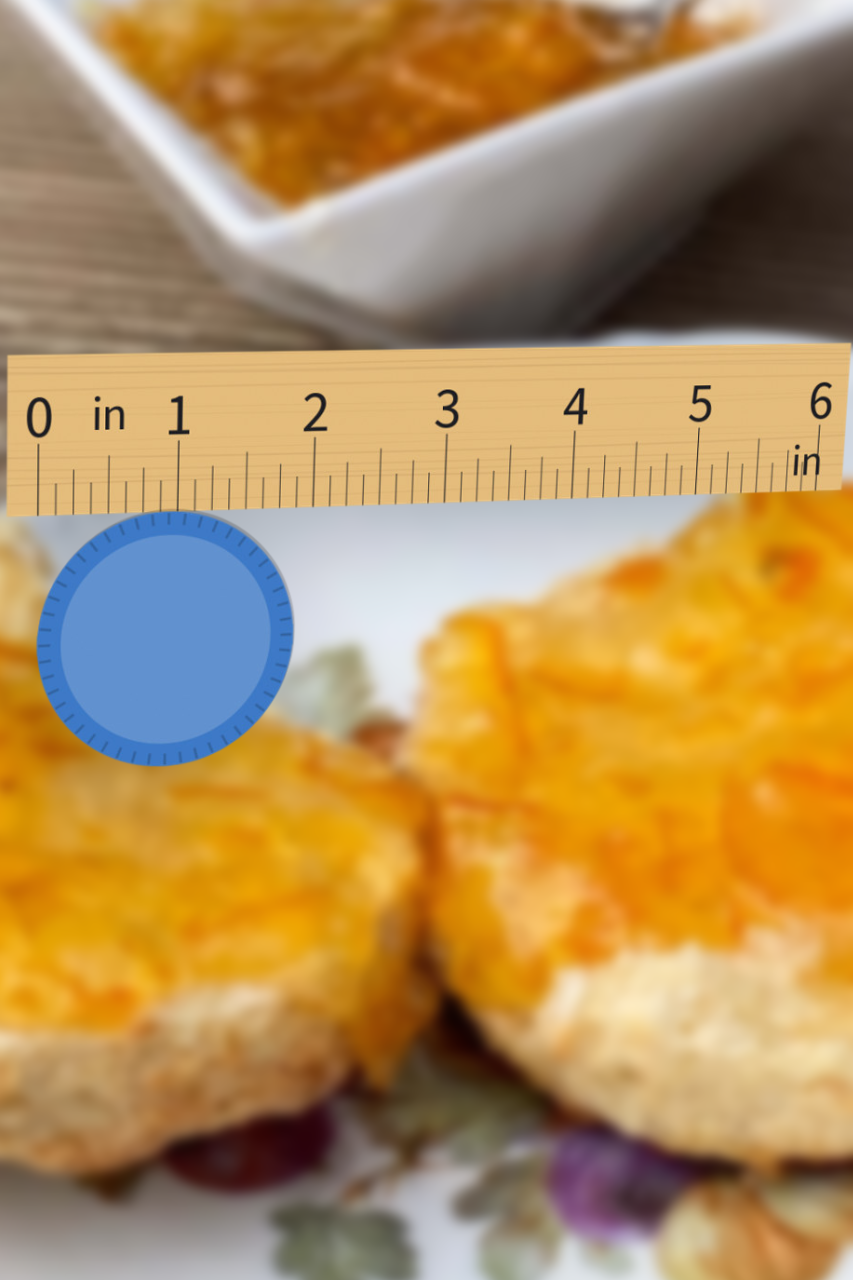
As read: 1.875; in
